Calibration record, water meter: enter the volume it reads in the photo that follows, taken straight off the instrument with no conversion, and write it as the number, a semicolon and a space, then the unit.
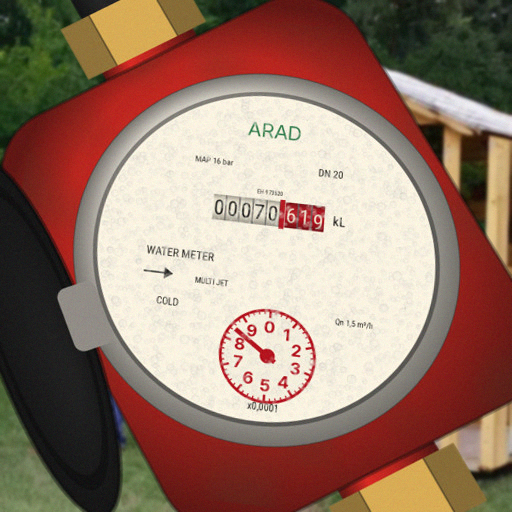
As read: 70.6188; kL
